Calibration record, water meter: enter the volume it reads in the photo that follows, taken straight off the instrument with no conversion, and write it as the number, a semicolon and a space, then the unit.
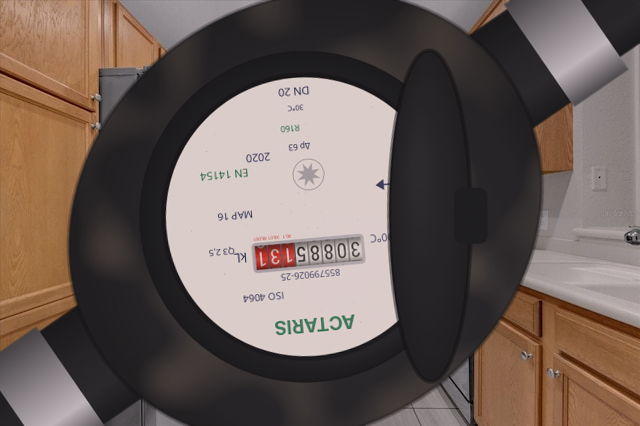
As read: 30885.131; kL
